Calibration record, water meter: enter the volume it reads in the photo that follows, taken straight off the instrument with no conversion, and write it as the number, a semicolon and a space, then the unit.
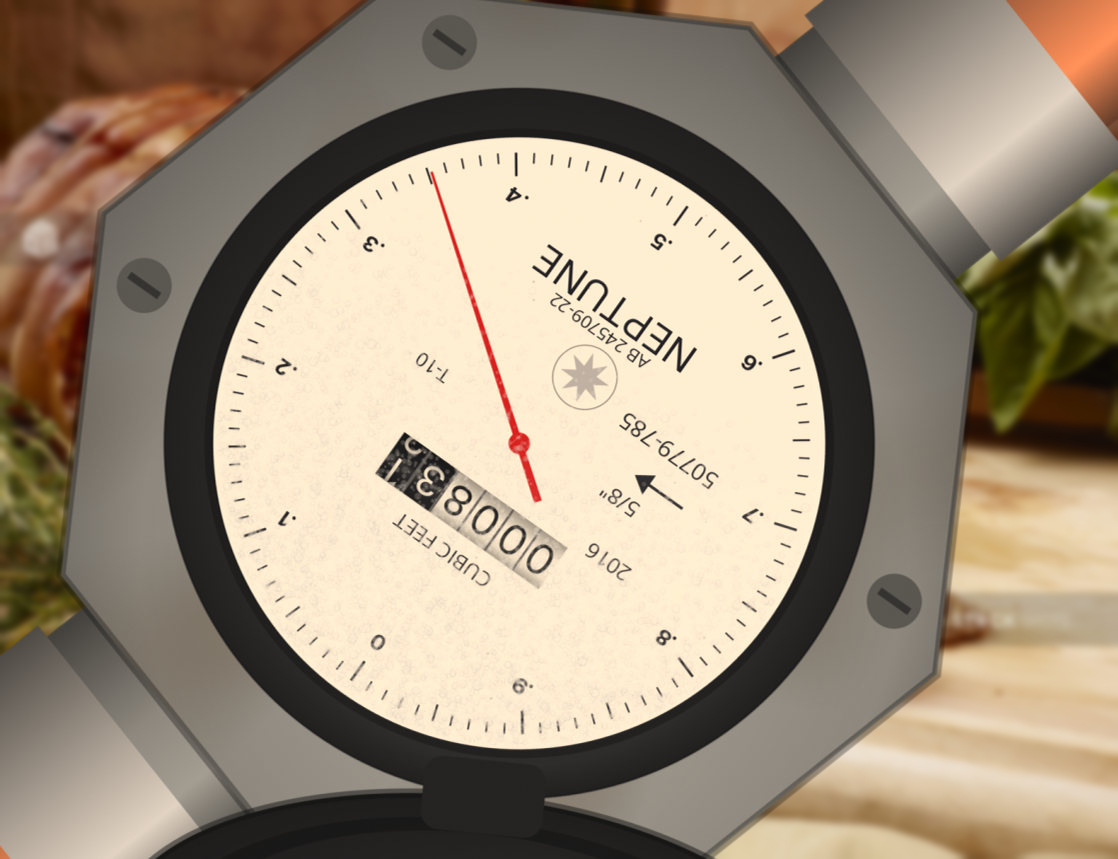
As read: 831.35; ft³
